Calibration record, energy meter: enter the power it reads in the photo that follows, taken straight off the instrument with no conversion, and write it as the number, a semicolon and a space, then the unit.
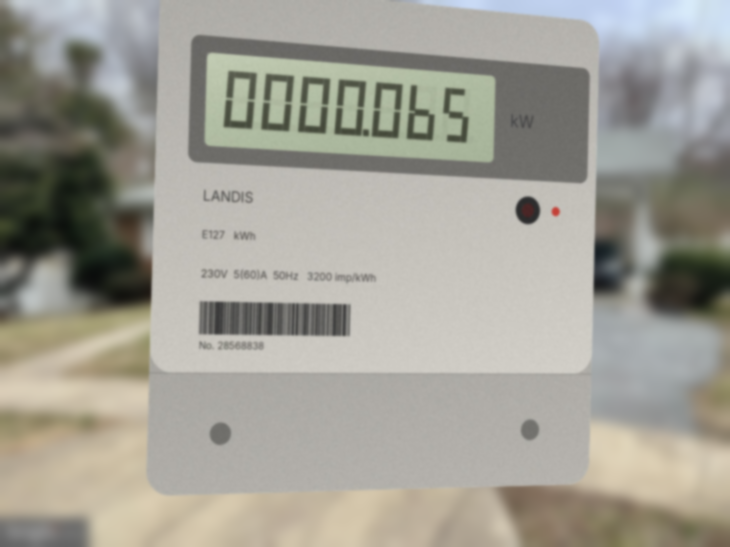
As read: 0.065; kW
